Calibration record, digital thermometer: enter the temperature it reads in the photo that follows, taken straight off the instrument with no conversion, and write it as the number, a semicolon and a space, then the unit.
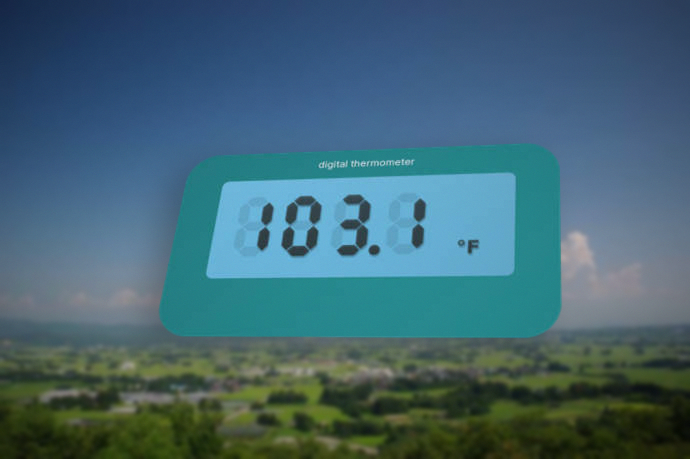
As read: 103.1; °F
